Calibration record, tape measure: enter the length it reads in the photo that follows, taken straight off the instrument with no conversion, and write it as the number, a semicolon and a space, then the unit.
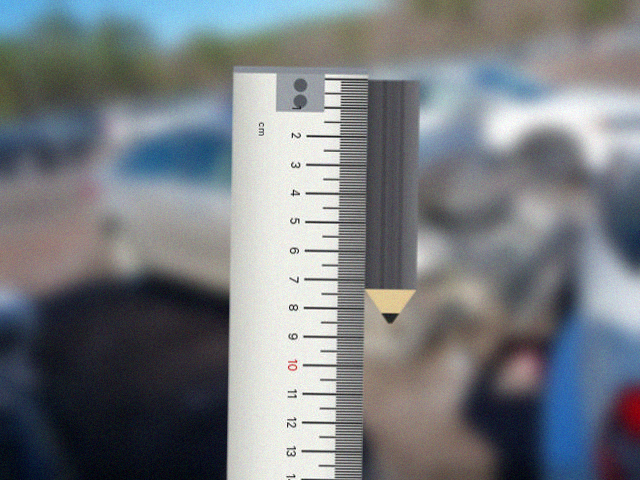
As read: 8.5; cm
